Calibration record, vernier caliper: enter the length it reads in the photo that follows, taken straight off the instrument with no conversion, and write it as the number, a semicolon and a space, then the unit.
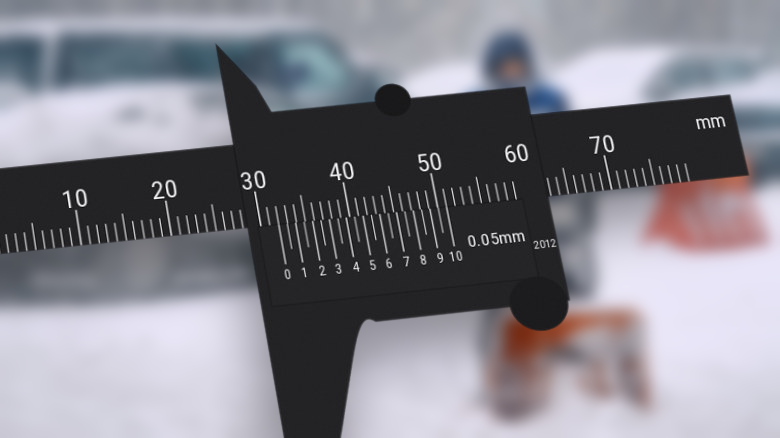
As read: 32.0; mm
